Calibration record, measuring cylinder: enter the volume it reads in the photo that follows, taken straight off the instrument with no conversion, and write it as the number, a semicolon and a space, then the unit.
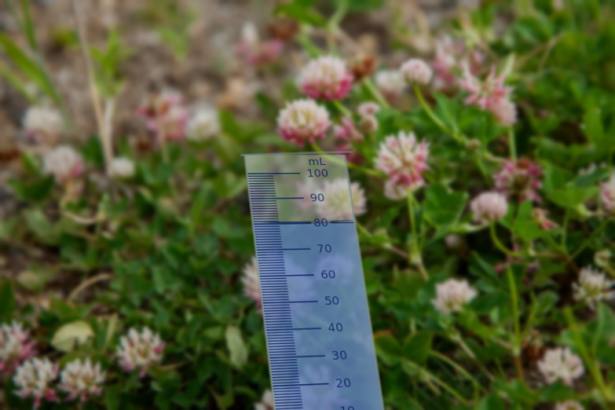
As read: 80; mL
